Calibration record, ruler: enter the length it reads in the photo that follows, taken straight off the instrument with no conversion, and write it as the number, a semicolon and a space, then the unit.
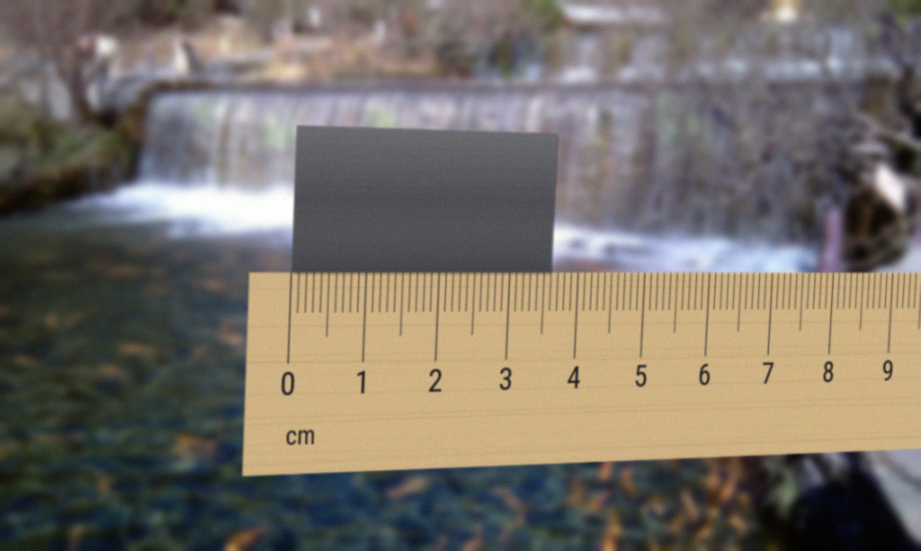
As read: 3.6; cm
